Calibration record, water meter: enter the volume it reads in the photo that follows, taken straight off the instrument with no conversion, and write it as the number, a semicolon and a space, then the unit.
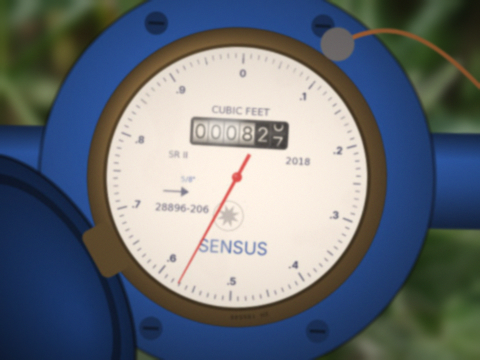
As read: 826.57; ft³
